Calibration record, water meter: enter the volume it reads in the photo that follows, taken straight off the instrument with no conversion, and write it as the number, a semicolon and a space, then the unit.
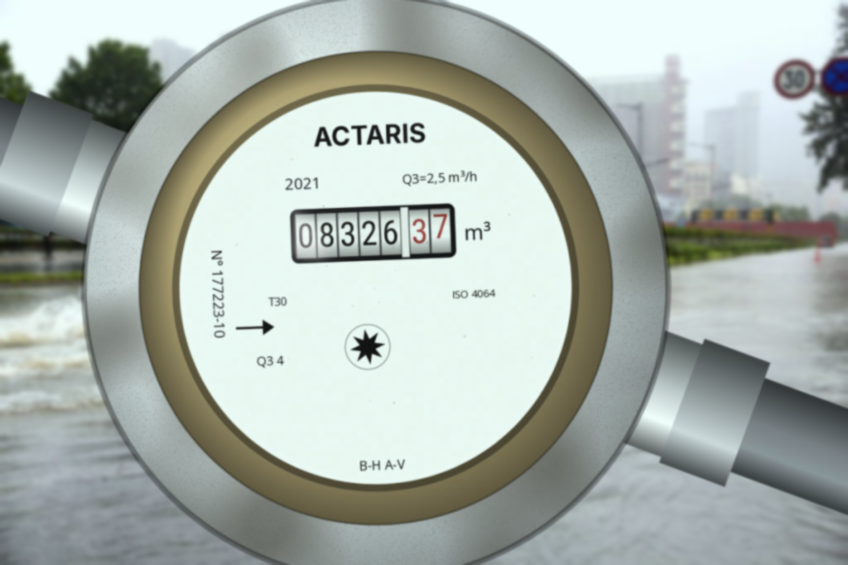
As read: 8326.37; m³
